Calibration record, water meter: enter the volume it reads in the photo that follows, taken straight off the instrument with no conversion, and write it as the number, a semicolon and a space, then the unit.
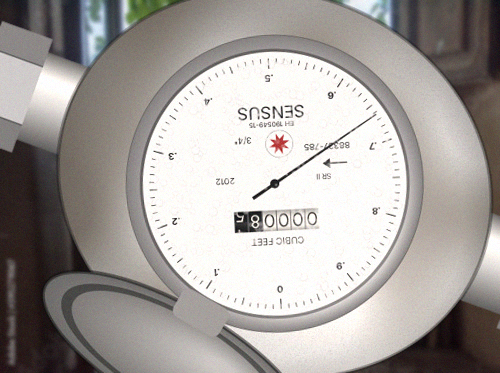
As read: 84.66; ft³
